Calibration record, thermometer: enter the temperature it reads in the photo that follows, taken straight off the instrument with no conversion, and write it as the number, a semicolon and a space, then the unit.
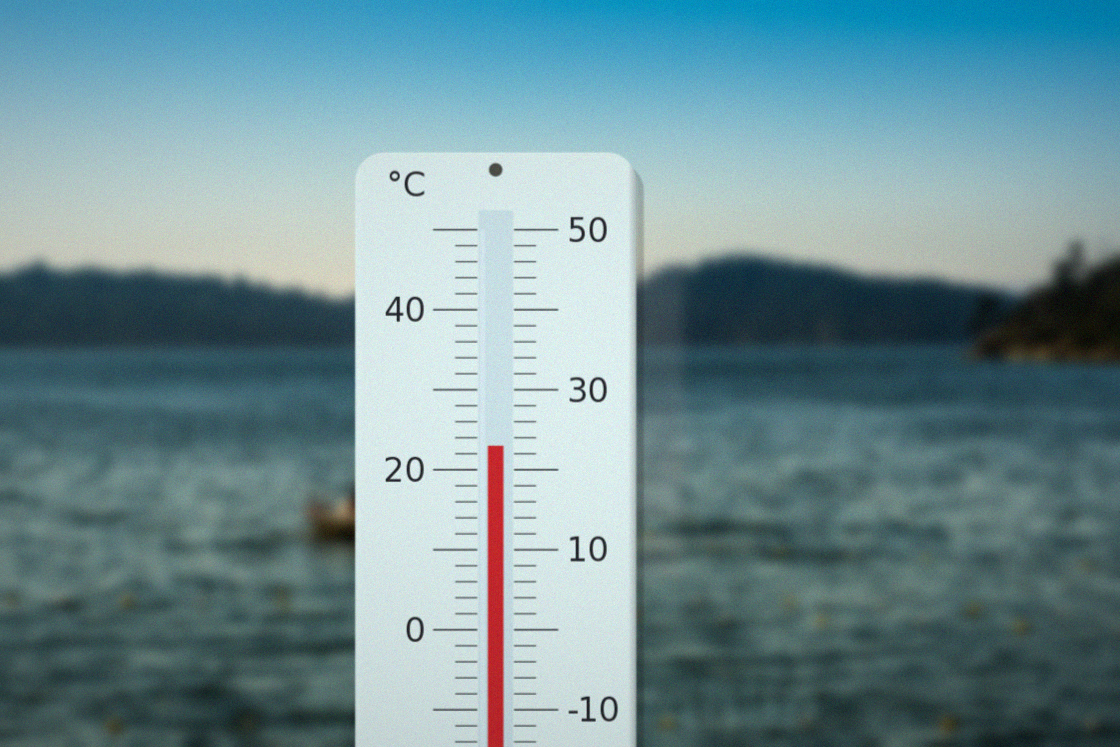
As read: 23; °C
